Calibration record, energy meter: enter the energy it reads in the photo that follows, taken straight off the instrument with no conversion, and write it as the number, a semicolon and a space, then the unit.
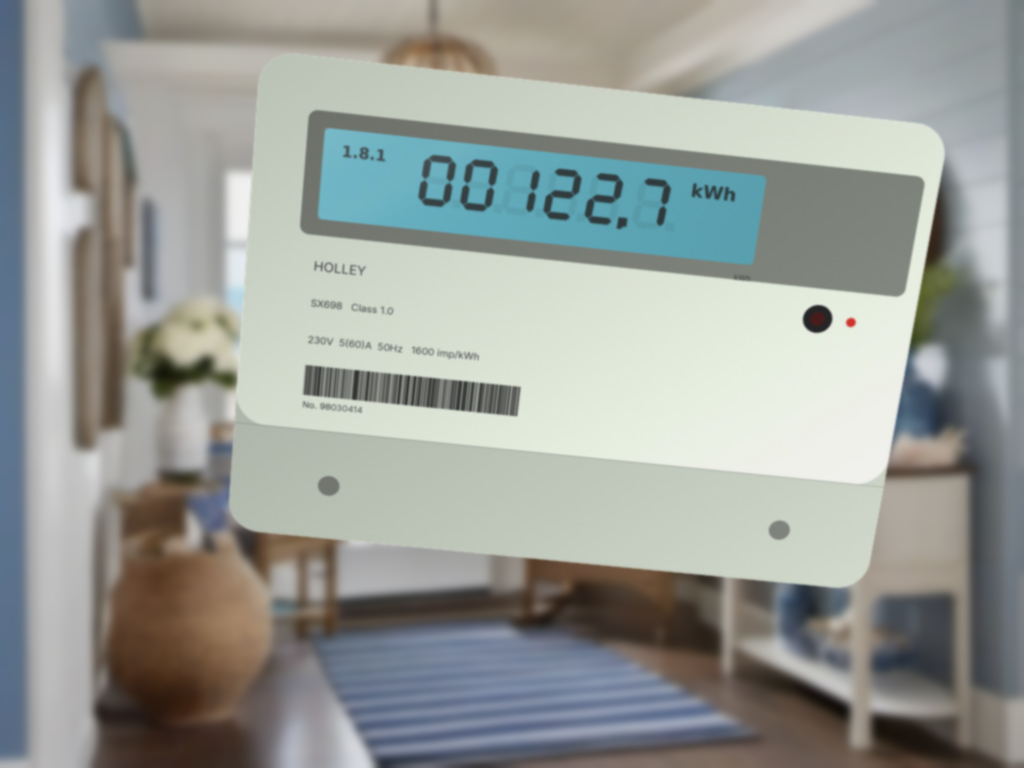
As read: 122.7; kWh
